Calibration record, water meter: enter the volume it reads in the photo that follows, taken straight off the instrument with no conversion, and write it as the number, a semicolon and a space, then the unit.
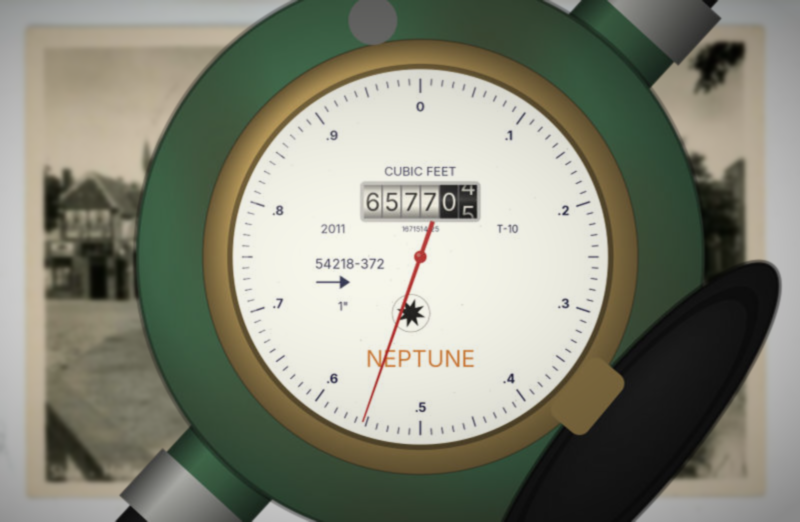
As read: 657704.55; ft³
